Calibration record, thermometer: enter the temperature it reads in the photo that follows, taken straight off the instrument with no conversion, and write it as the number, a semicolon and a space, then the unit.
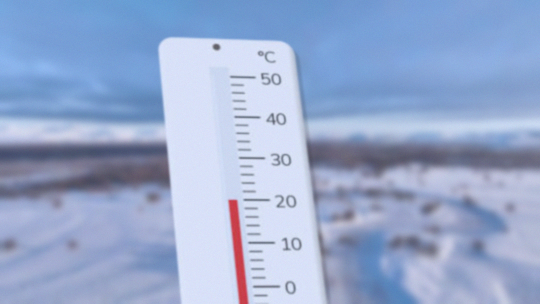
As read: 20; °C
